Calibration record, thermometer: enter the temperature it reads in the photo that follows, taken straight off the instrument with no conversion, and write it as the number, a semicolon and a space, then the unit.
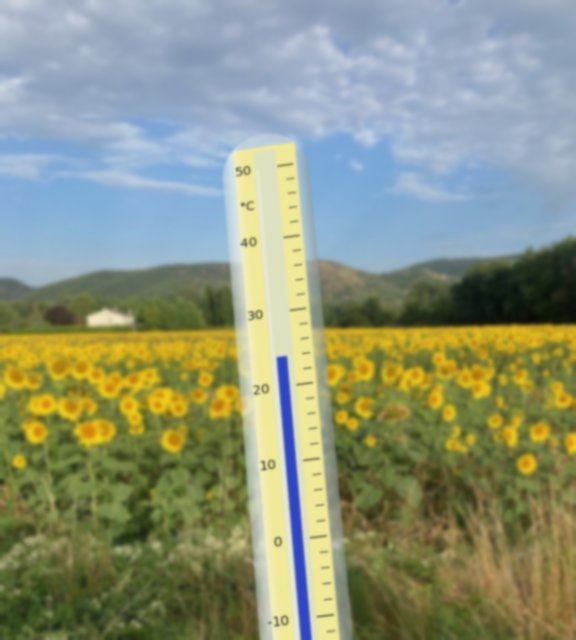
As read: 24; °C
